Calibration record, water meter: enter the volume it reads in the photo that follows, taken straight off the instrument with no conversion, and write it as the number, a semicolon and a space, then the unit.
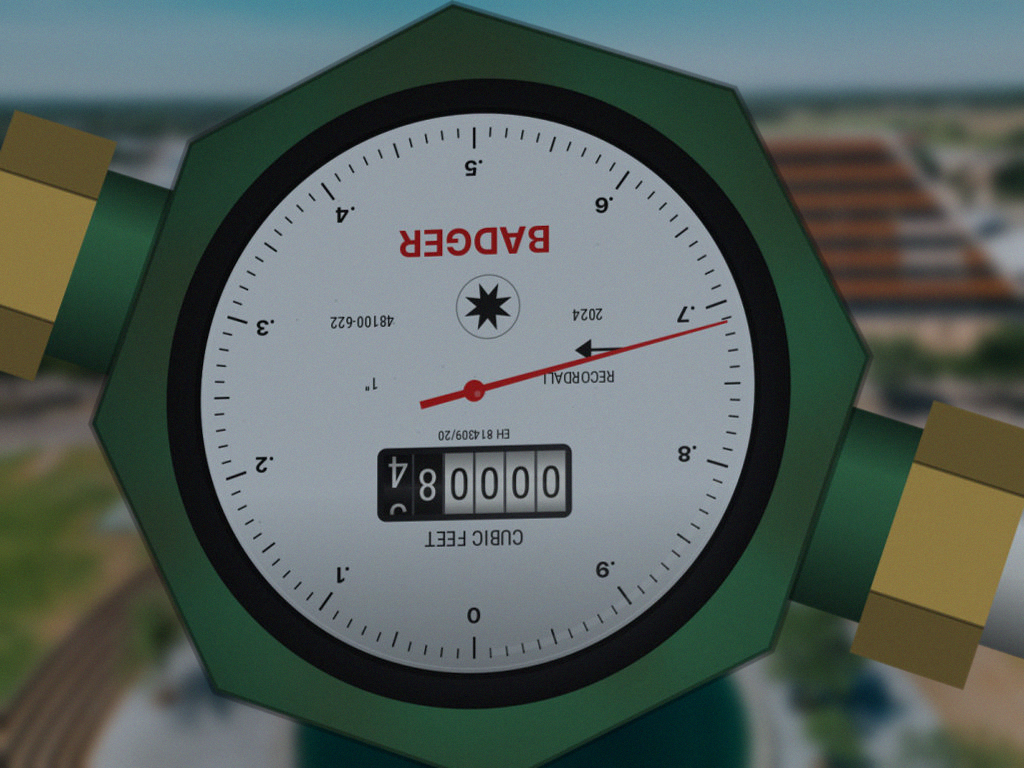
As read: 83.71; ft³
